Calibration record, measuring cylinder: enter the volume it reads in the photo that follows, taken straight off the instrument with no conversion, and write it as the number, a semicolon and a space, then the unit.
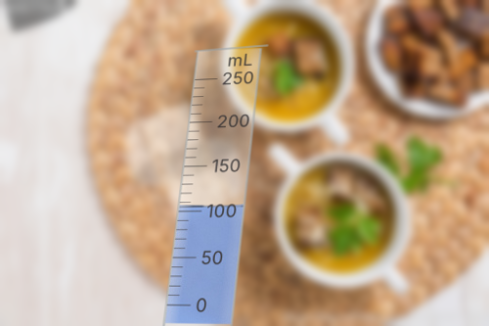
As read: 105; mL
